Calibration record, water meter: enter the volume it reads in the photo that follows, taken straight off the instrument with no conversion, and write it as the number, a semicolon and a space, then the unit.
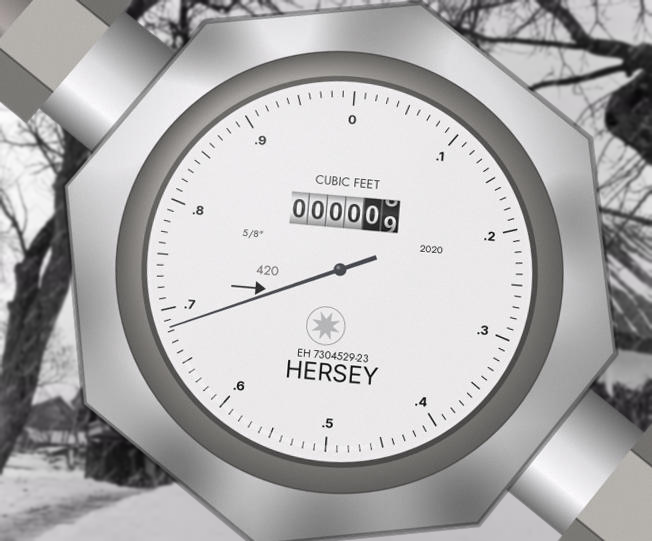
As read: 8.68; ft³
